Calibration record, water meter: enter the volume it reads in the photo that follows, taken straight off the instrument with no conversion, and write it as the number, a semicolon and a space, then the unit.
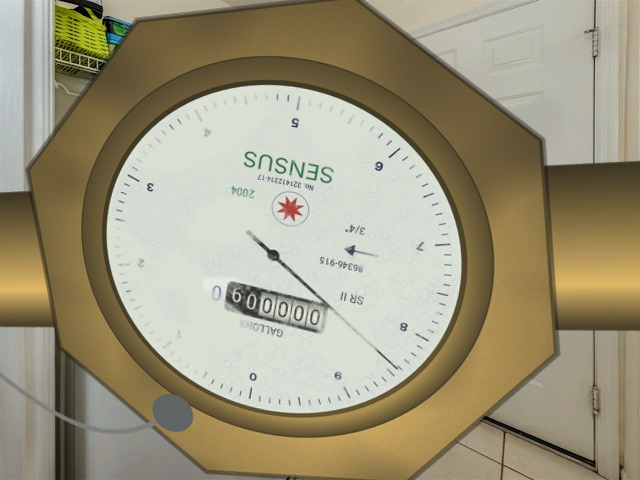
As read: 88.4; gal
